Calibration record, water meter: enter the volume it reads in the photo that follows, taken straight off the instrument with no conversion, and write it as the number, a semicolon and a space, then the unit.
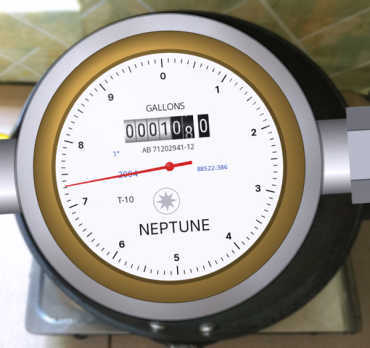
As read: 1077.3; gal
